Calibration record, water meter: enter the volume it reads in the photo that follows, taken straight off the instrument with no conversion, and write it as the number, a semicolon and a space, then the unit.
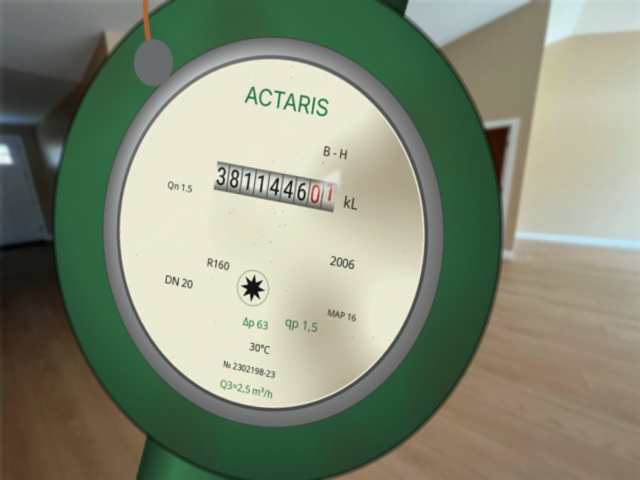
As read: 3811446.01; kL
